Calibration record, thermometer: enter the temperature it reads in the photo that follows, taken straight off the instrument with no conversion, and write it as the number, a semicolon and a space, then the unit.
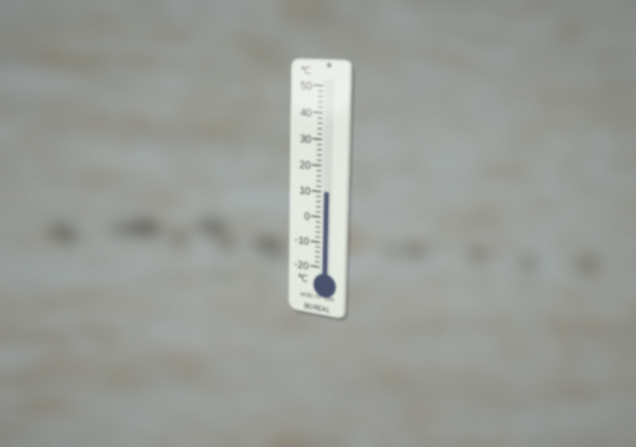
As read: 10; °C
